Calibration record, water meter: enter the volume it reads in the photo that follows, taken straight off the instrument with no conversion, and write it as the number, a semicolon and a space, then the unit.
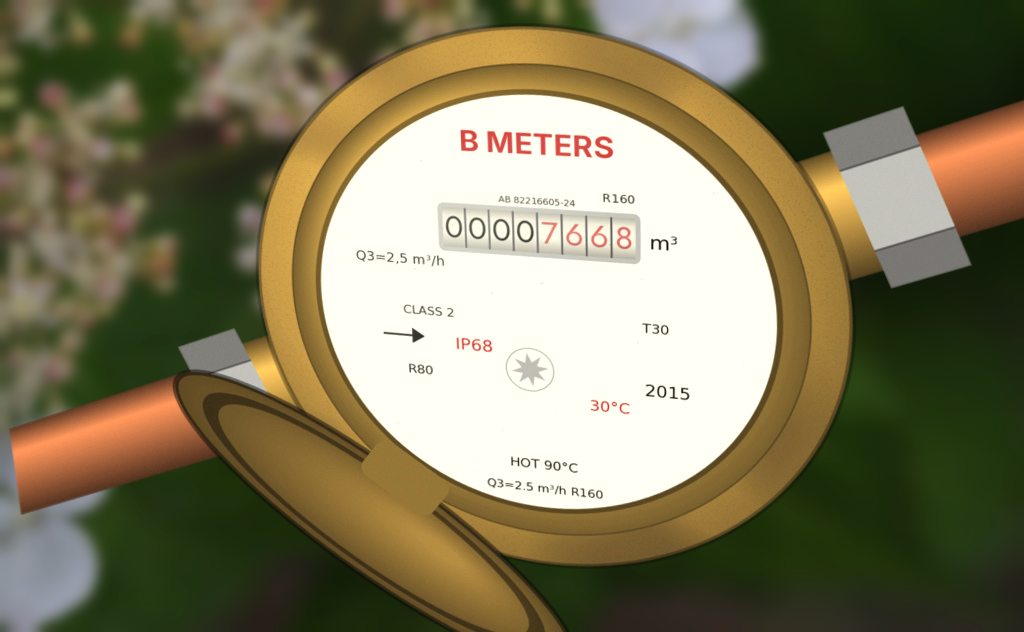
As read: 0.7668; m³
